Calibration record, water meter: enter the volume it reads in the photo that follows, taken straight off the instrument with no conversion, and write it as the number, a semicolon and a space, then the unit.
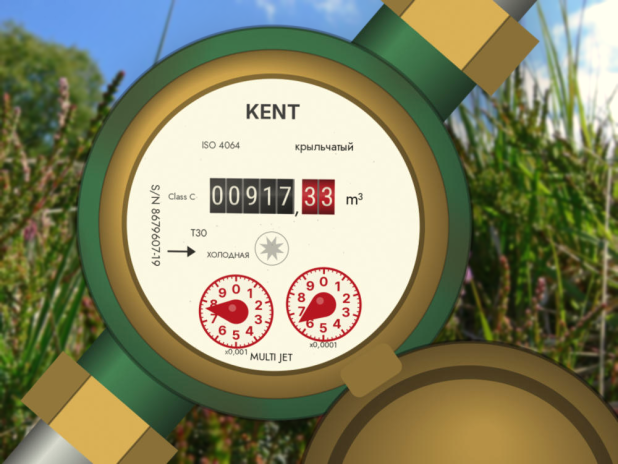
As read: 917.3376; m³
